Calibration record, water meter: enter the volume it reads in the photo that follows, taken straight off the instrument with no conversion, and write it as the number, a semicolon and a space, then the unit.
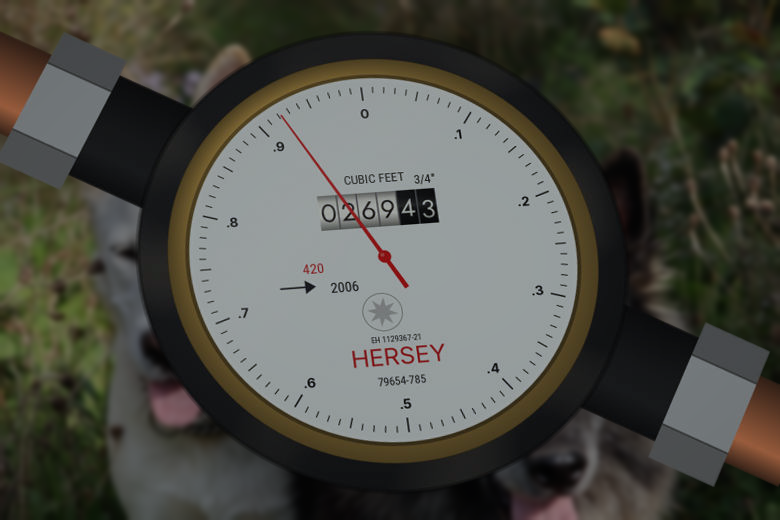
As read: 26942.92; ft³
